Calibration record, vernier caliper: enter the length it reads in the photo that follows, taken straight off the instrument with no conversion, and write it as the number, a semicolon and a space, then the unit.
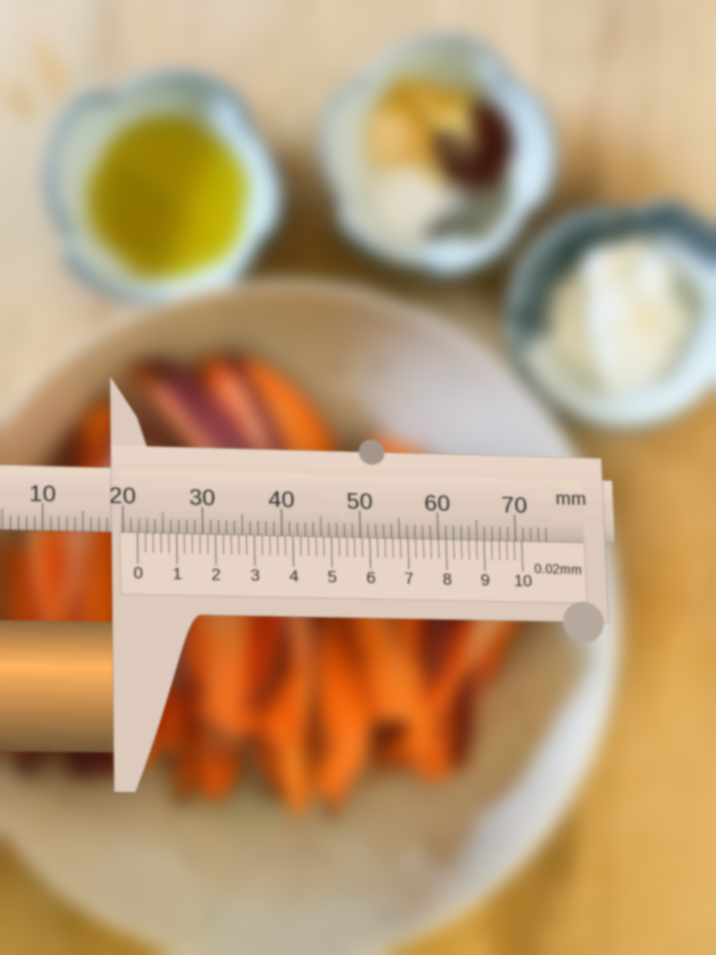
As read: 21.8; mm
